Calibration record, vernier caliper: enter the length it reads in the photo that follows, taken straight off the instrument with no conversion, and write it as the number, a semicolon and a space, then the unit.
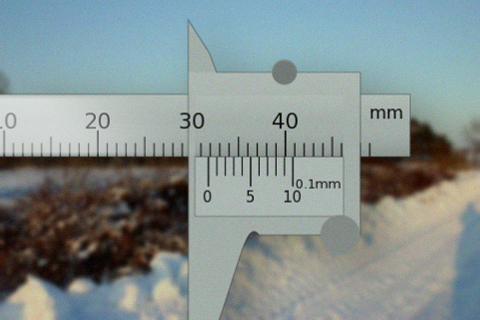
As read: 31.8; mm
